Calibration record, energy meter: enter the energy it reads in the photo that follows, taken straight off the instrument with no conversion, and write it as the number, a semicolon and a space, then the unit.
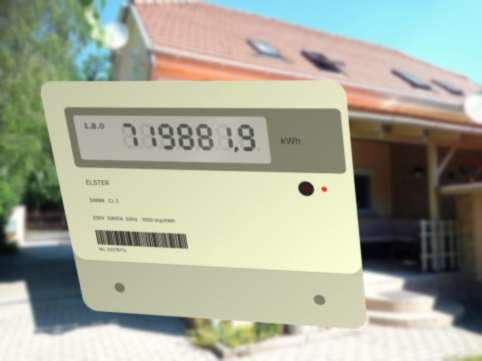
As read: 719881.9; kWh
